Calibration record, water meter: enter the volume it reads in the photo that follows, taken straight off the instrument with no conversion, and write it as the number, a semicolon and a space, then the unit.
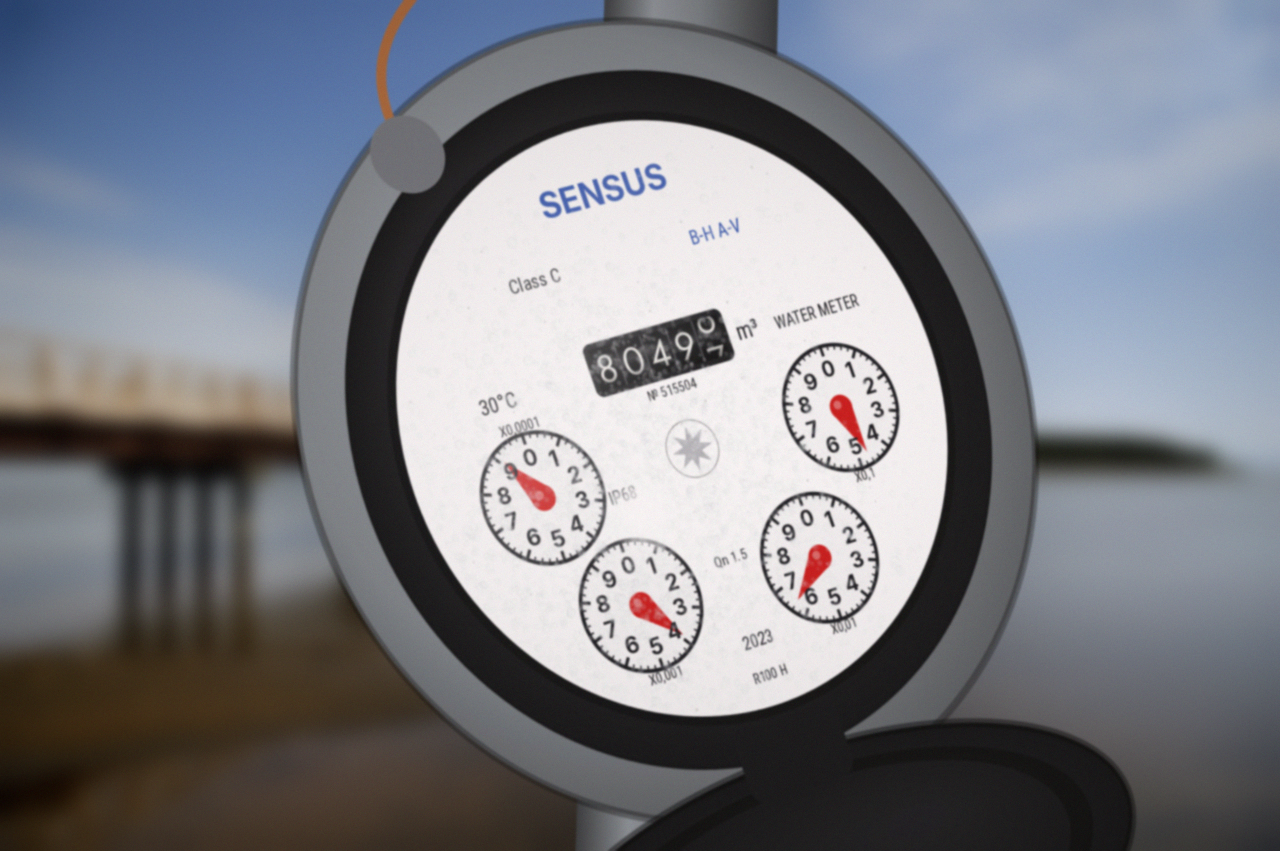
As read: 80496.4639; m³
